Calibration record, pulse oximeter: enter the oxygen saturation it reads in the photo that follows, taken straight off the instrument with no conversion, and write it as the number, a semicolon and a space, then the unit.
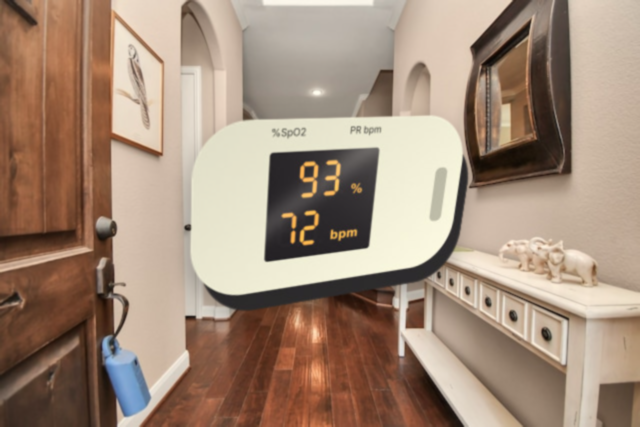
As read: 93; %
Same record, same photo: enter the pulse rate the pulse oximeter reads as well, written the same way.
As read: 72; bpm
